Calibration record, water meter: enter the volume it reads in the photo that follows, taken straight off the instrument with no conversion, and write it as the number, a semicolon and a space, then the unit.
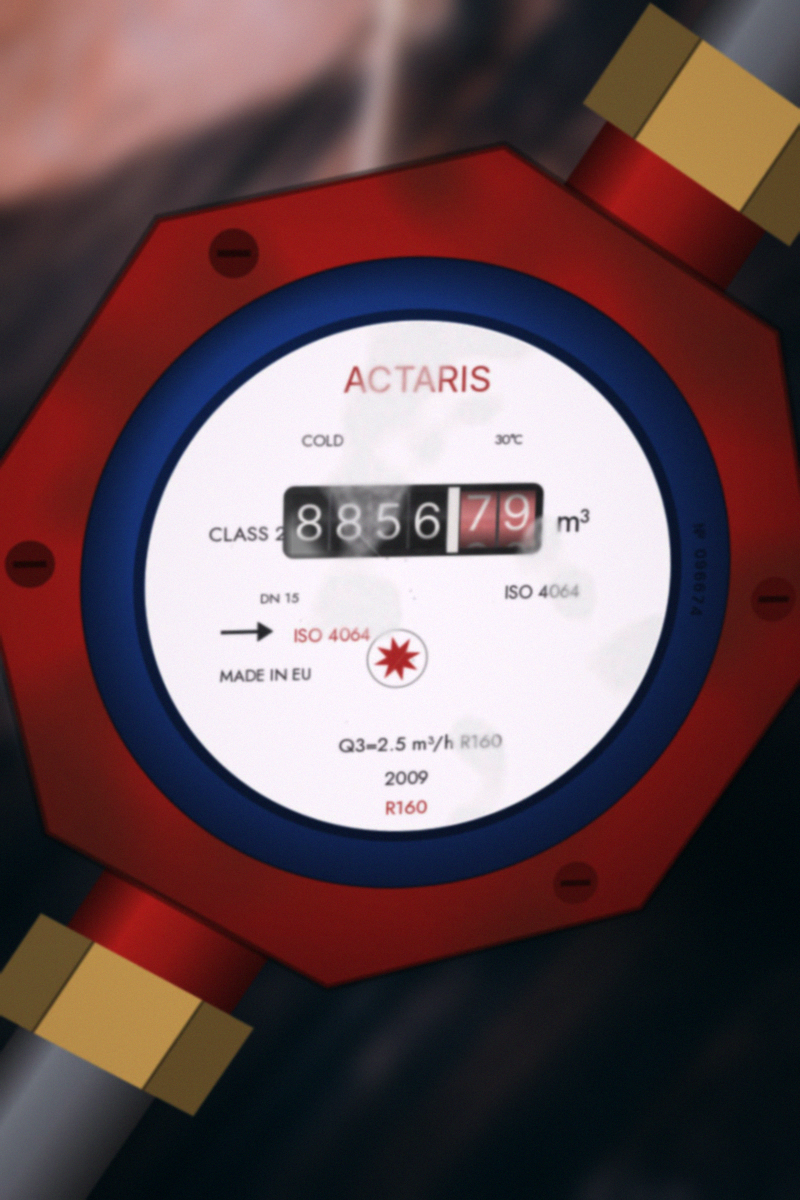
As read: 8856.79; m³
